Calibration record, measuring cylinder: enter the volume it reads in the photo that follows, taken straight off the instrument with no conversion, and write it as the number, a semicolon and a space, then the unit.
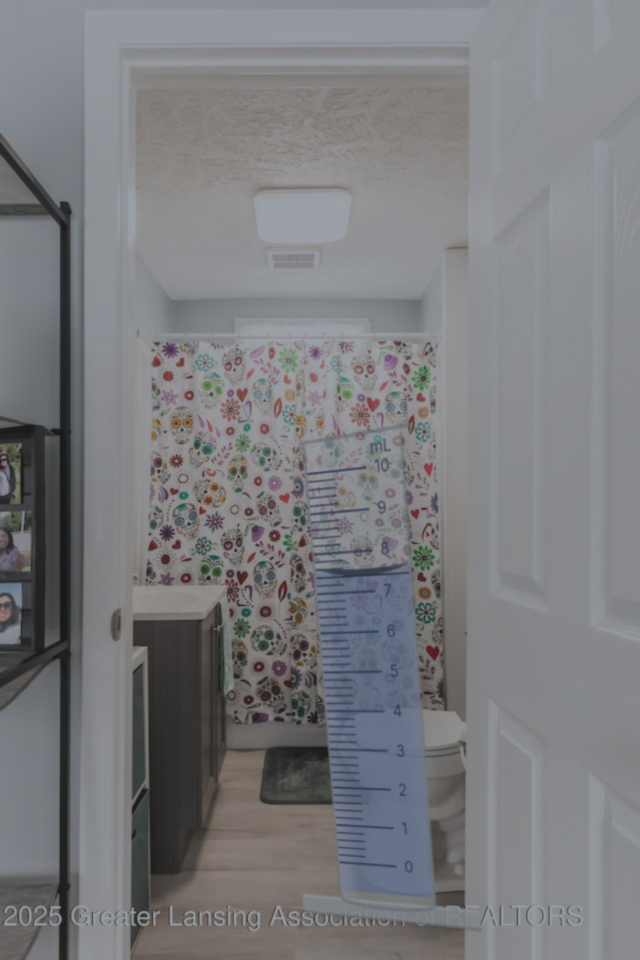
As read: 7.4; mL
